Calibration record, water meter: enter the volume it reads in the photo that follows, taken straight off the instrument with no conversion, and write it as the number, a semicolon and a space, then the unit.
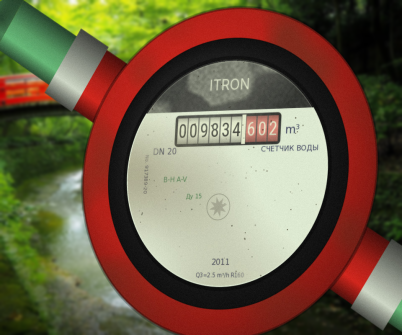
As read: 9834.602; m³
